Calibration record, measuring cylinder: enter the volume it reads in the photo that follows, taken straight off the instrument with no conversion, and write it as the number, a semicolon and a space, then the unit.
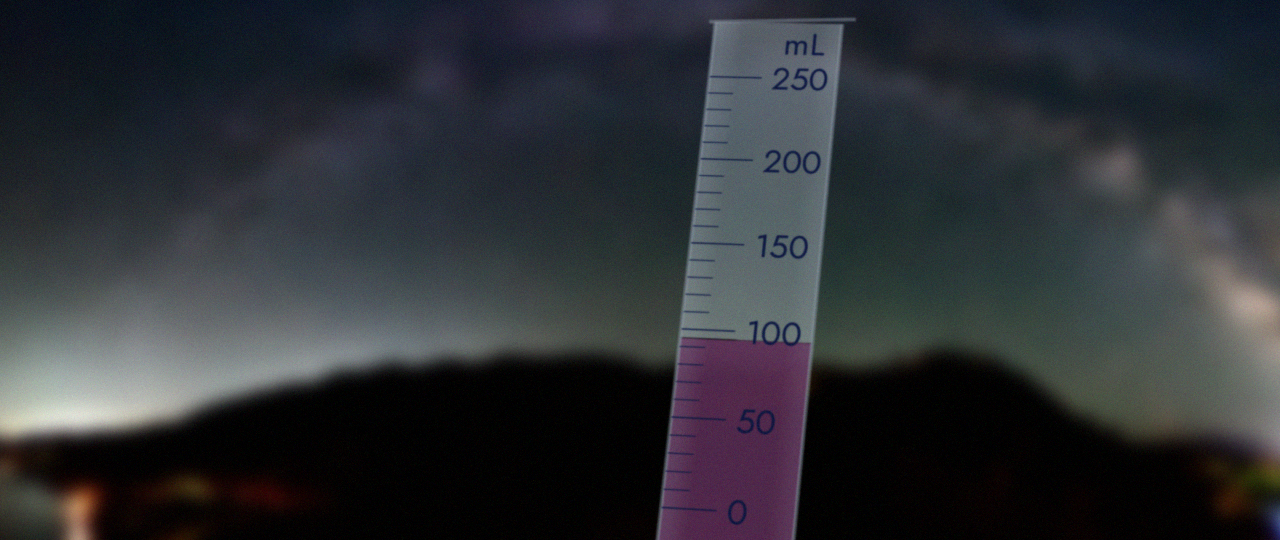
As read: 95; mL
